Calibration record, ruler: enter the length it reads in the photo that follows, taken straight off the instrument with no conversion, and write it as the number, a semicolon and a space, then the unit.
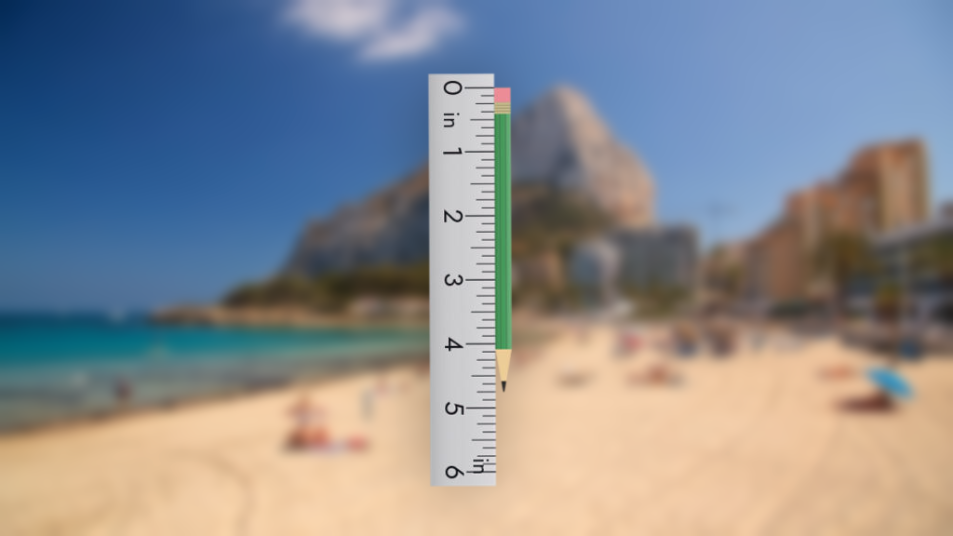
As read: 4.75; in
